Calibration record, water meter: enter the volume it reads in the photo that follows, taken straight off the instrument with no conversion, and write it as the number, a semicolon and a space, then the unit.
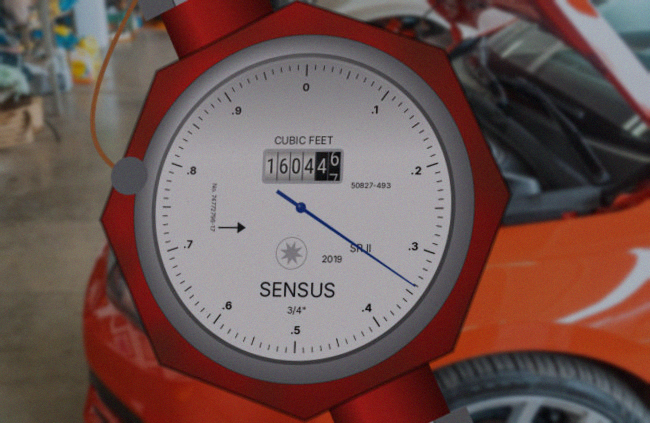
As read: 160446.34; ft³
